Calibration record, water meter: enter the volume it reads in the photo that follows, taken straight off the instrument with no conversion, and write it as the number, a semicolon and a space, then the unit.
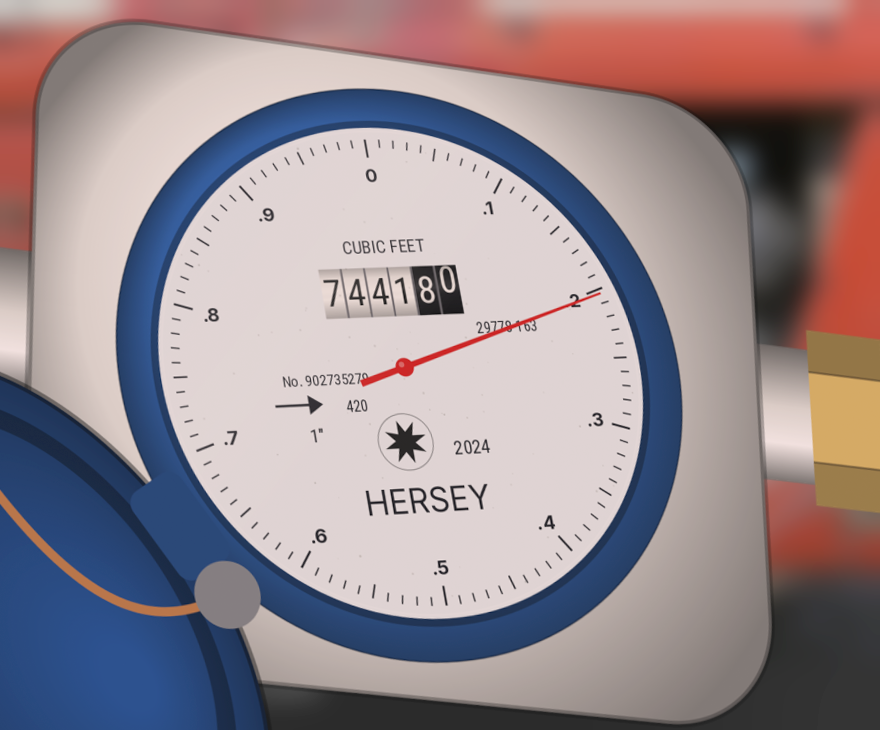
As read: 744180.20; ft³
